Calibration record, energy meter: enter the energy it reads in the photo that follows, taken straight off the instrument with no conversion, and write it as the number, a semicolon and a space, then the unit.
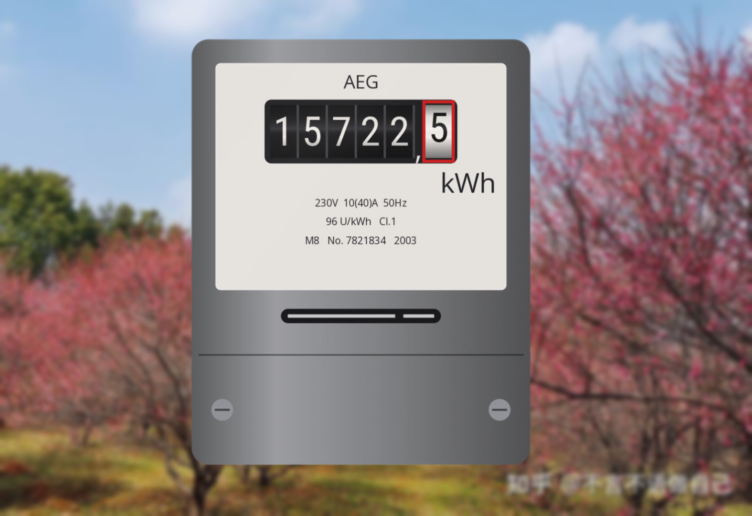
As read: 15722.5; kWh
